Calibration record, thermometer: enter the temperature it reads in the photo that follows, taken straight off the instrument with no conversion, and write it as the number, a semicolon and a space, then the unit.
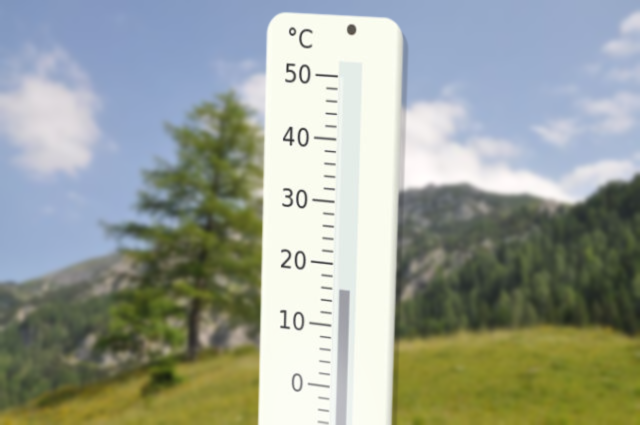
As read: 16; °C
